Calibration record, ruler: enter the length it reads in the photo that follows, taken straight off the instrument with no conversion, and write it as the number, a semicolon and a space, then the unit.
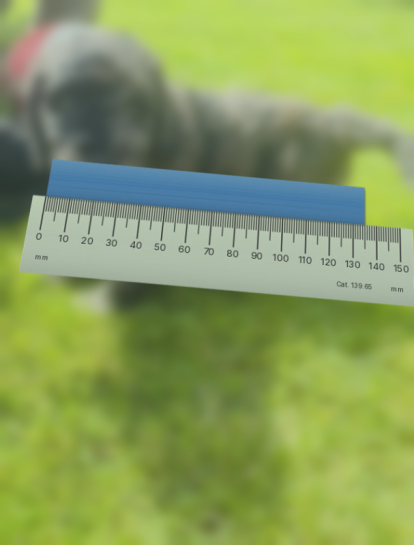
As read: 135; mm
